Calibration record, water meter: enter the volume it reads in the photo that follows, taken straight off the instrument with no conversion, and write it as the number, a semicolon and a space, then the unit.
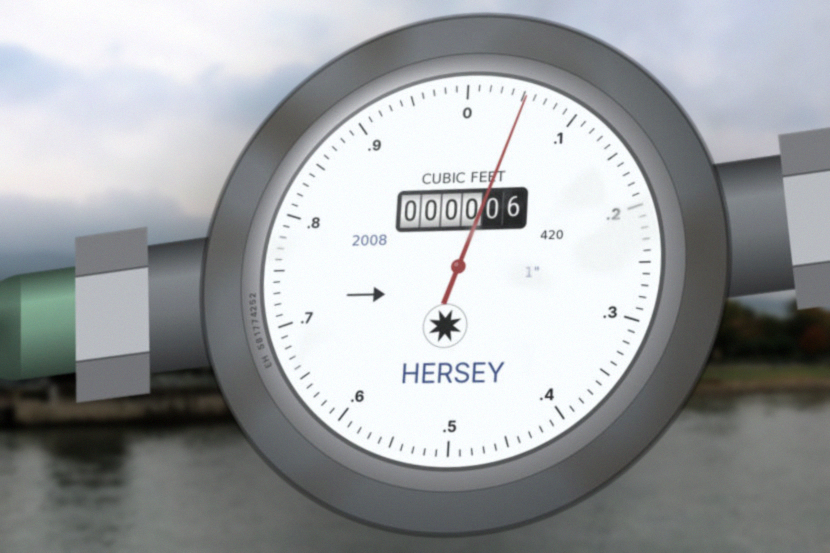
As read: 6.05; ft³
